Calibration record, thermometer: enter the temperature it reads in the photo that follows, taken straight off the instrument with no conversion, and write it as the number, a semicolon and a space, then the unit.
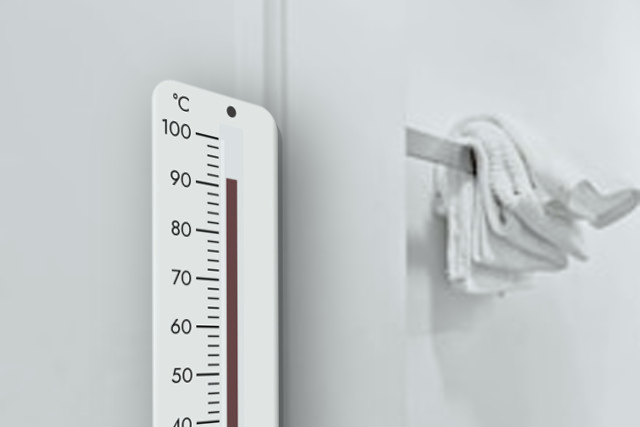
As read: 92; °C
